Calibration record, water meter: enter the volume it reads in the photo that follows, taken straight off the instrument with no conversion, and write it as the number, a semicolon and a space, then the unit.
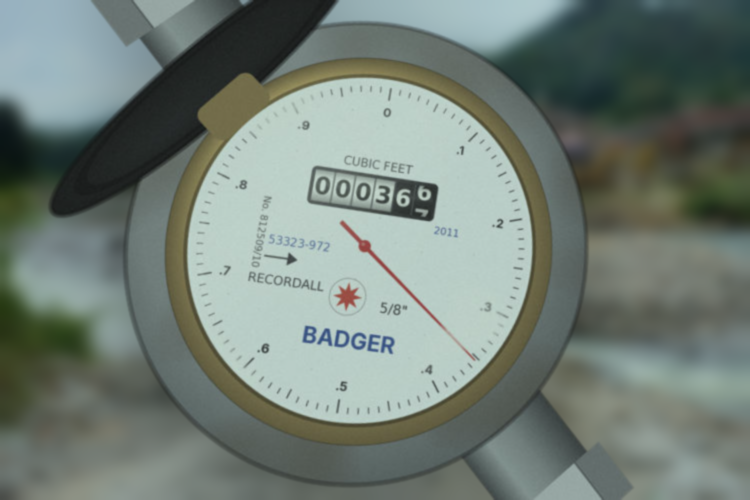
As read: 366.35; ft³
